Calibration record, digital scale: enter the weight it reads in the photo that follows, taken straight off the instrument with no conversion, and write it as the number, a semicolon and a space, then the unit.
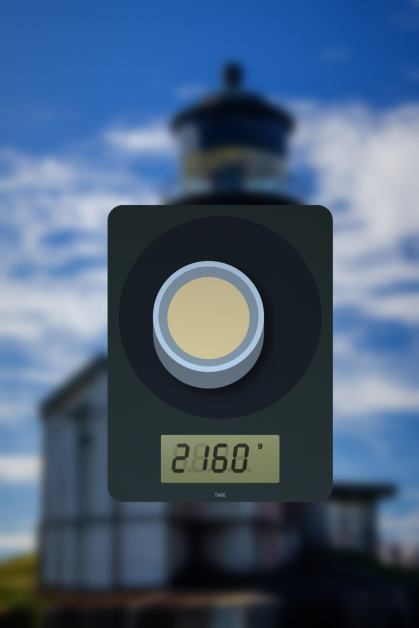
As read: 2160; g
